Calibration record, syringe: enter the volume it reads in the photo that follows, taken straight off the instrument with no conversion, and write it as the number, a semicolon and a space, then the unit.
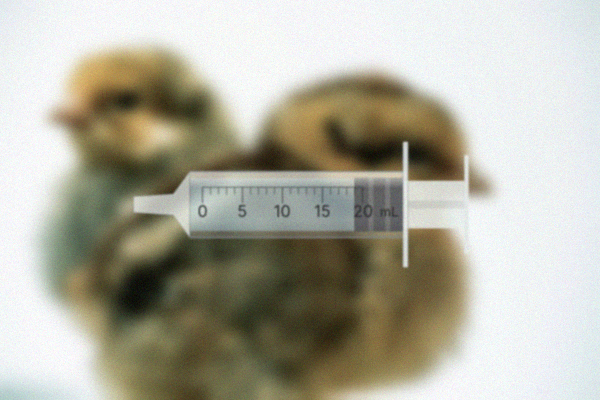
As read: 19; mL
